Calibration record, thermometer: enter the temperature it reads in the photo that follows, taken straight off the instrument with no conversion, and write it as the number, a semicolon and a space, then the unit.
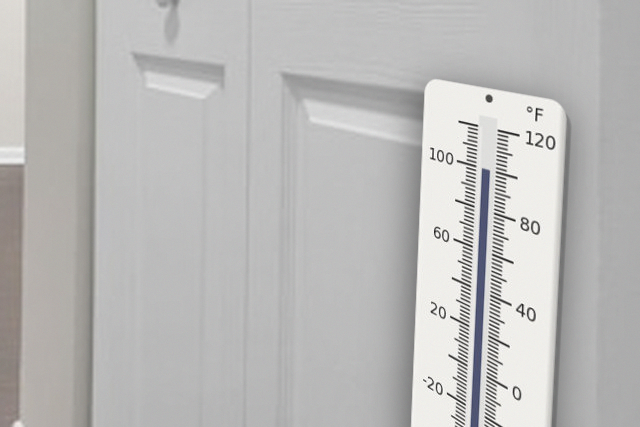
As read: 100; °F
